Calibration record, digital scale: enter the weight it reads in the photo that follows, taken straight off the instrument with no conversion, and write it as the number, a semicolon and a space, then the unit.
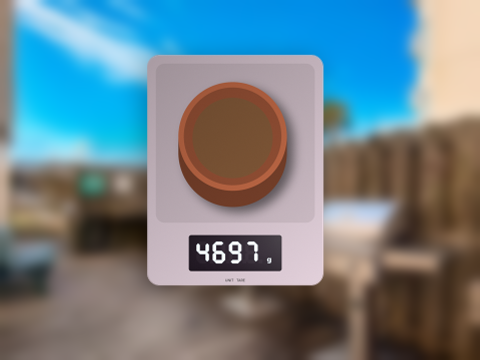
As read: 4697; g
